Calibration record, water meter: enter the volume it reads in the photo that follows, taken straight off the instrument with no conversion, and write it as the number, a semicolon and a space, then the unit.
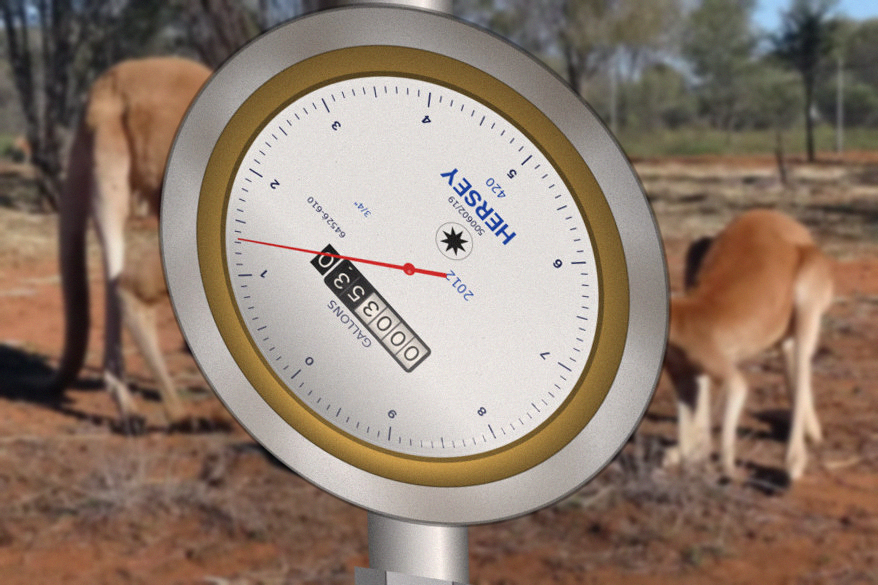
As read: 3531.3; gal
